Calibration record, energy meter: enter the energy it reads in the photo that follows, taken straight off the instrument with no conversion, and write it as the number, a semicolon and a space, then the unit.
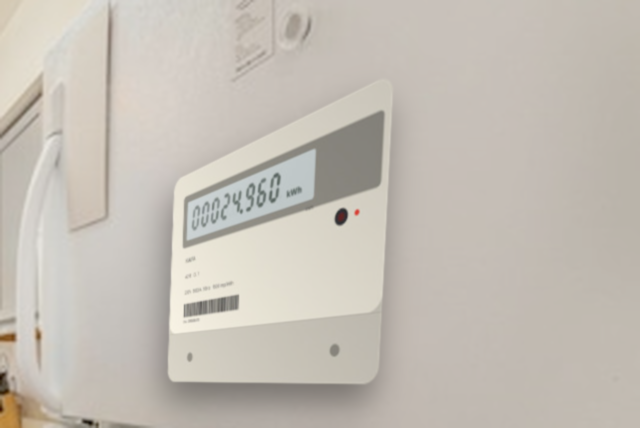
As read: 24.960; kWh
